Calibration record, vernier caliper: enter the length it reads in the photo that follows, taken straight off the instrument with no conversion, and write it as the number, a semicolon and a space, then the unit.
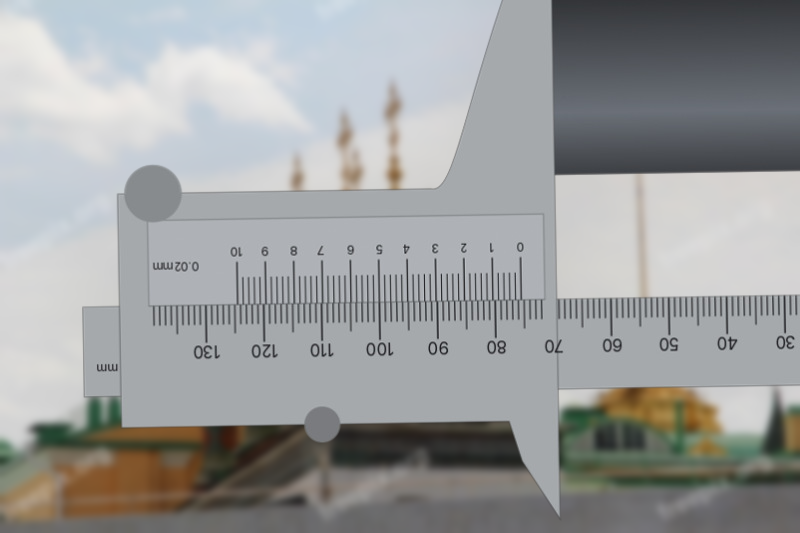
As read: 75.5; mm
